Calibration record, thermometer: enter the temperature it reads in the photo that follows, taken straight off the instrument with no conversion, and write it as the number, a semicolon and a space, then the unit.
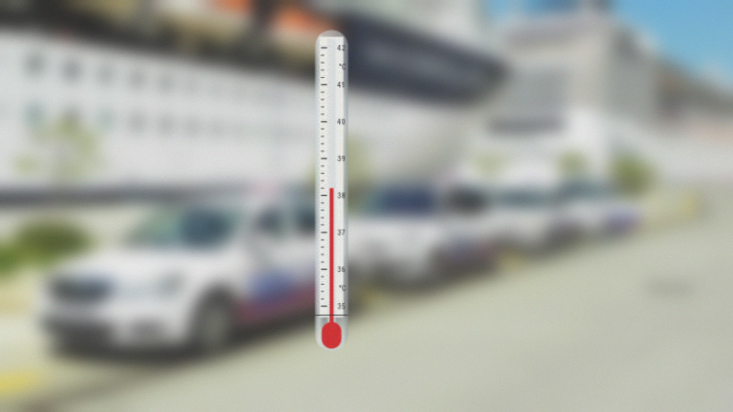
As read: 38.2; °C
